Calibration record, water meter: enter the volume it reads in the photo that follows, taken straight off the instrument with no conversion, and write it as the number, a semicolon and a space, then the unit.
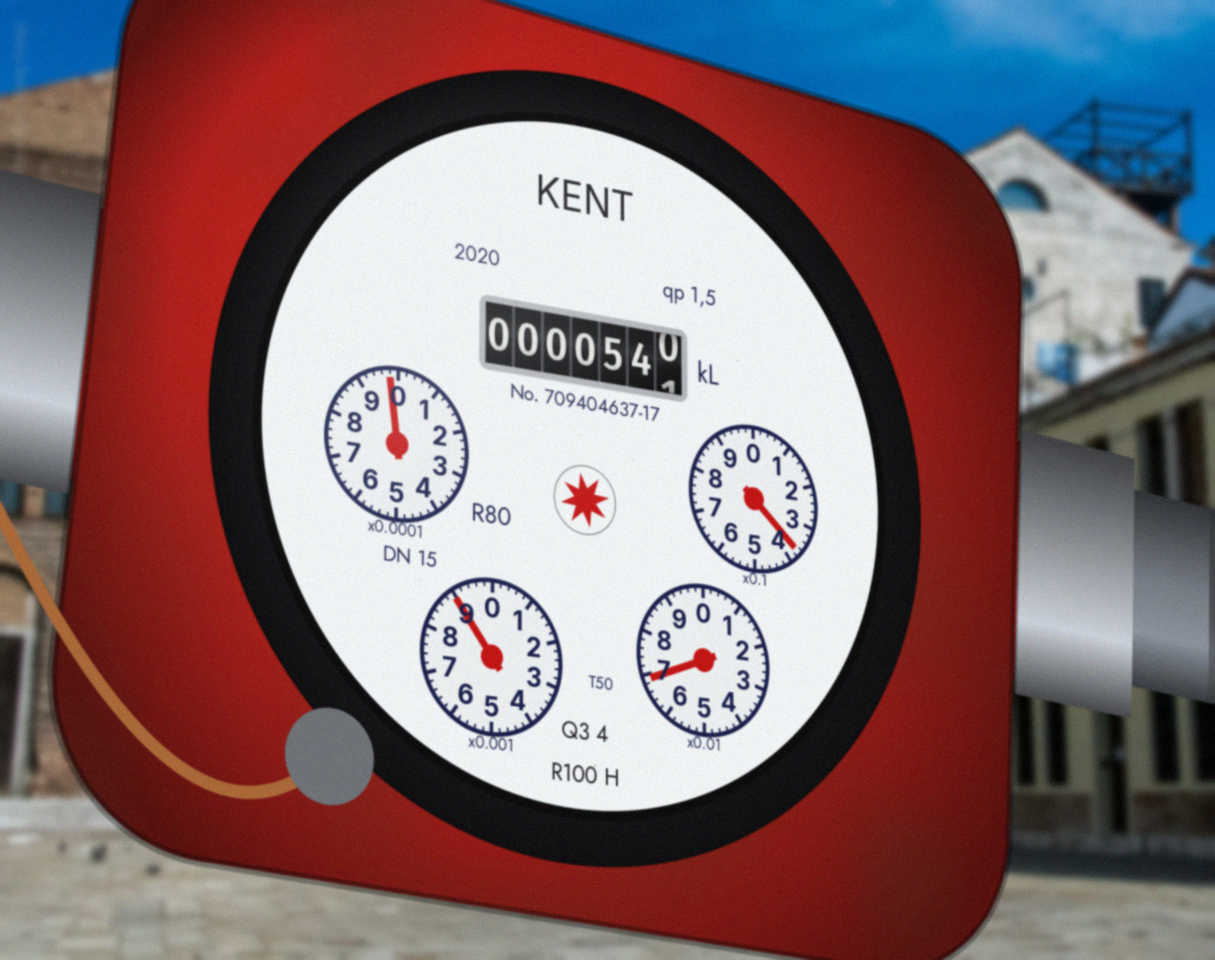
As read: 540.3689; kL
